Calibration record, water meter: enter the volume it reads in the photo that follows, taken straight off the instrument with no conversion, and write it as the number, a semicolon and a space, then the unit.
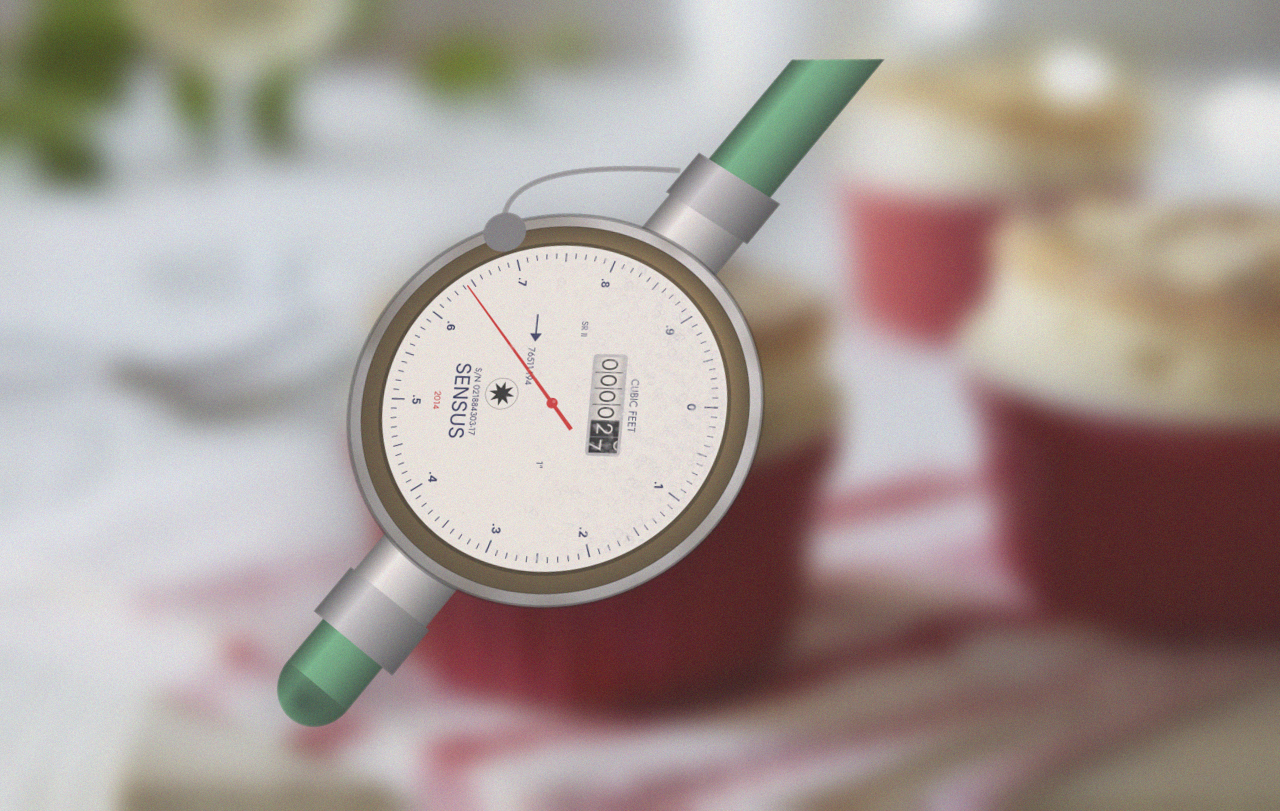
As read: 26.64; ft³
